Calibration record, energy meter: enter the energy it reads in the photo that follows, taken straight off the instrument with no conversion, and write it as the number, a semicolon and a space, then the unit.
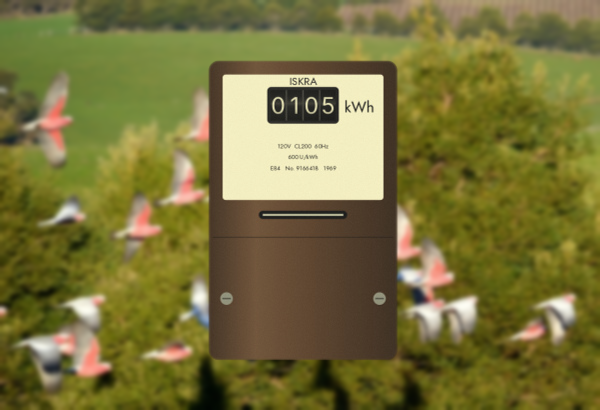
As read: 105; kWh
